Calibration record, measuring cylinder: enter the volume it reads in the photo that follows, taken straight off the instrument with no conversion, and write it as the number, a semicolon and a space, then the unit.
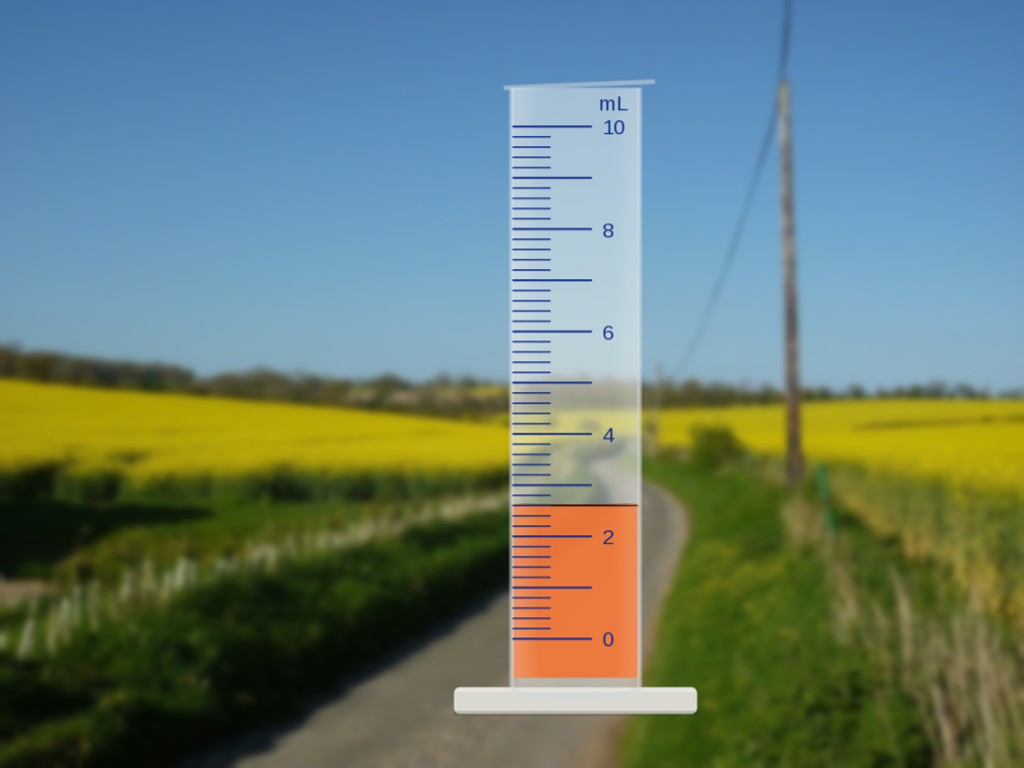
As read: 2.6; mL
